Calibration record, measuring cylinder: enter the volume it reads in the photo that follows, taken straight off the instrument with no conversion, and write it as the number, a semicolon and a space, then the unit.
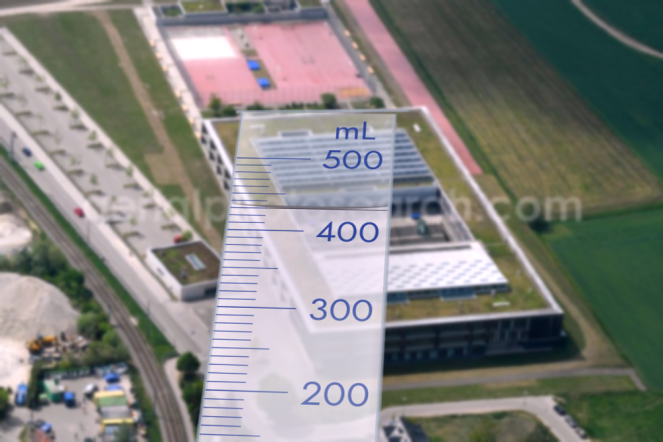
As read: 430; mL
